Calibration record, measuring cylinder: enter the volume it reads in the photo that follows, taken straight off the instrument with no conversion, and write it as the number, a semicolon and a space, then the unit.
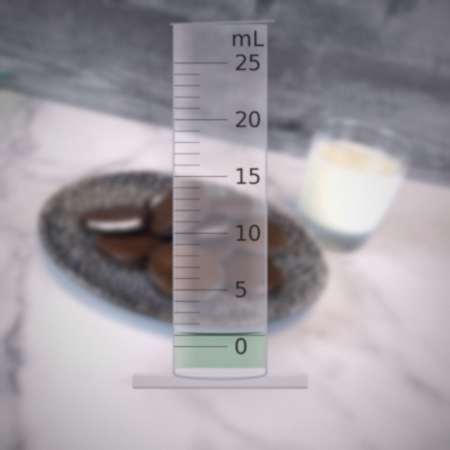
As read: 1; mL
